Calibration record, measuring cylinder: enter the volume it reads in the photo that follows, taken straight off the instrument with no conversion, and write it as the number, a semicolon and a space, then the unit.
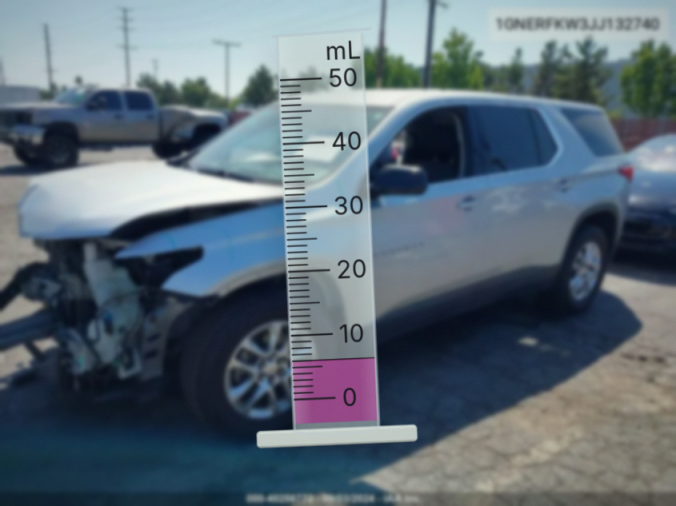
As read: 6; mL
